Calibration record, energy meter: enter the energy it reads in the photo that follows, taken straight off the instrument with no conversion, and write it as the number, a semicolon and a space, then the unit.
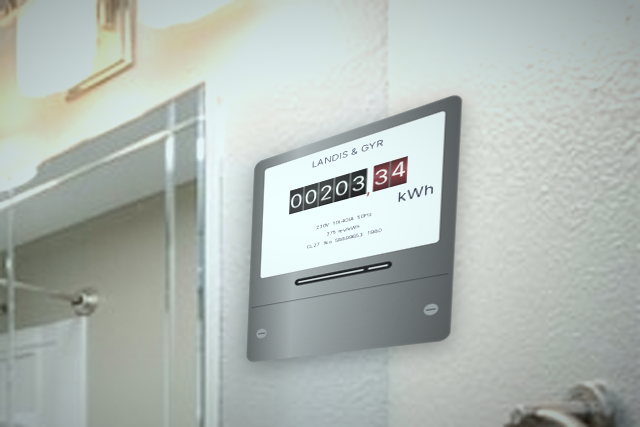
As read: 203.34; kWh
